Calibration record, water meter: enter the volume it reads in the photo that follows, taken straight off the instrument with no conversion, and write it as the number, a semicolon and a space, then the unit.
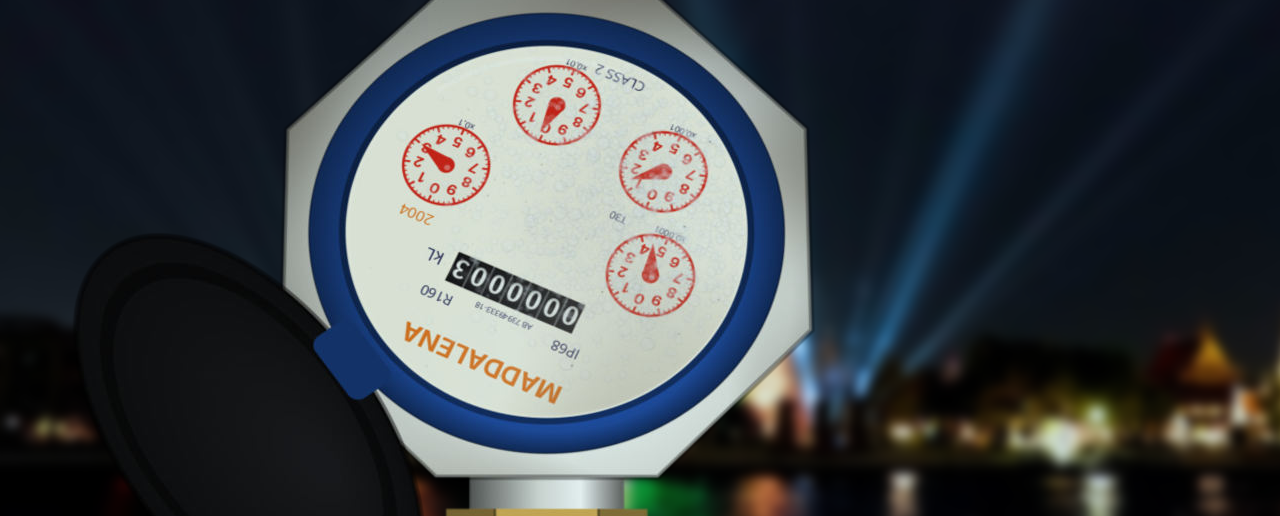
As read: 3.3014; kL
